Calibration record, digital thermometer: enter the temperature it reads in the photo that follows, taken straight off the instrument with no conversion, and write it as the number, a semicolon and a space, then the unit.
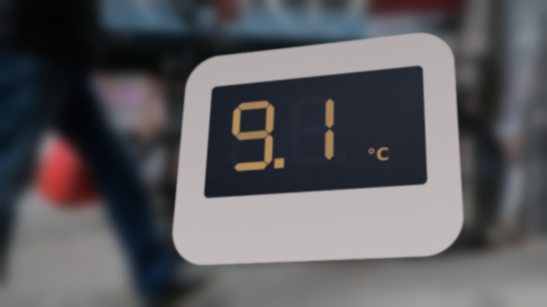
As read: 9.1; °C
